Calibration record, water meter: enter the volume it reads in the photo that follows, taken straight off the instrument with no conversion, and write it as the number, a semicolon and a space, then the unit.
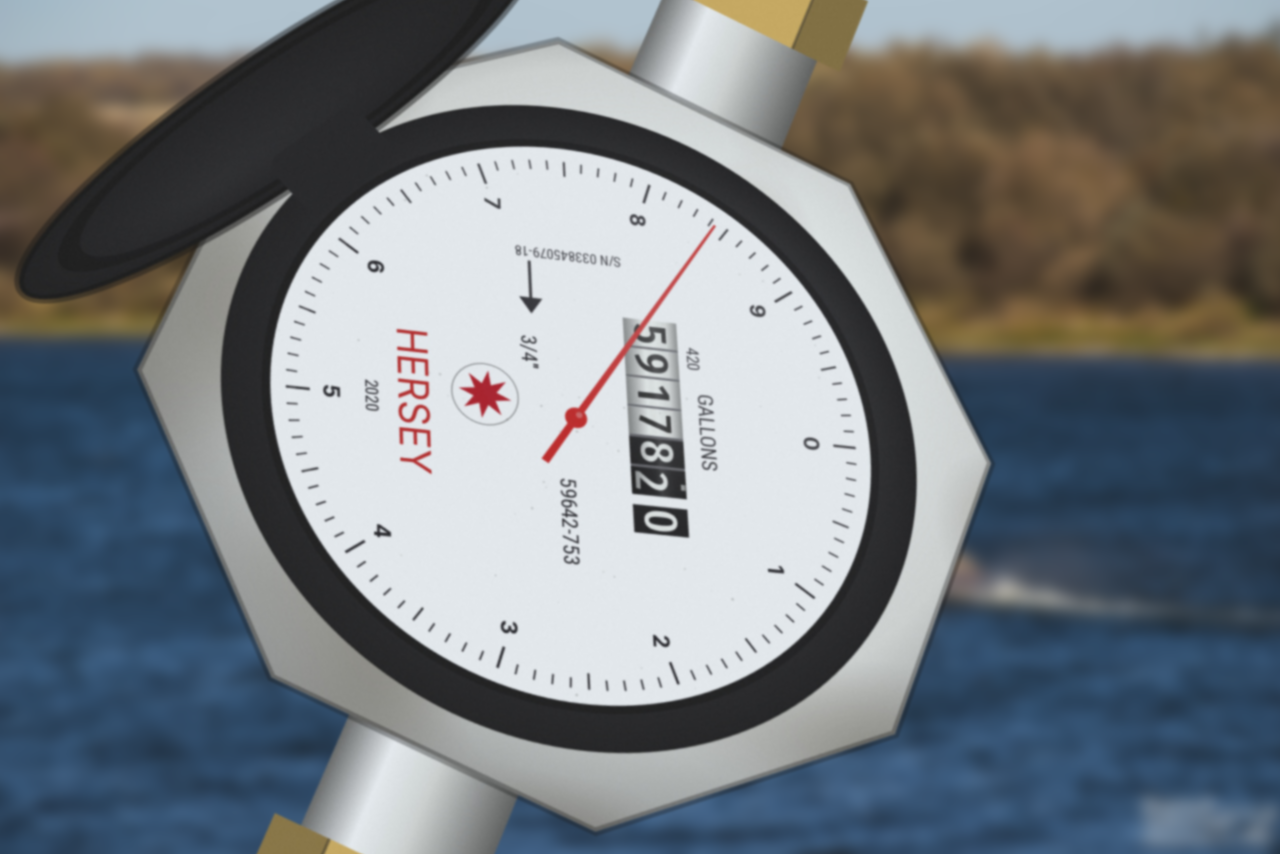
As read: 5917818.4; gal
